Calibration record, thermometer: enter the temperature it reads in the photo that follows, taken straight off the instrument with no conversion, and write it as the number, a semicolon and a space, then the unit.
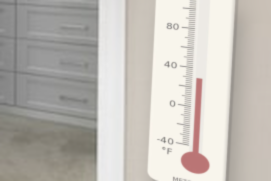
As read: 30; °F
